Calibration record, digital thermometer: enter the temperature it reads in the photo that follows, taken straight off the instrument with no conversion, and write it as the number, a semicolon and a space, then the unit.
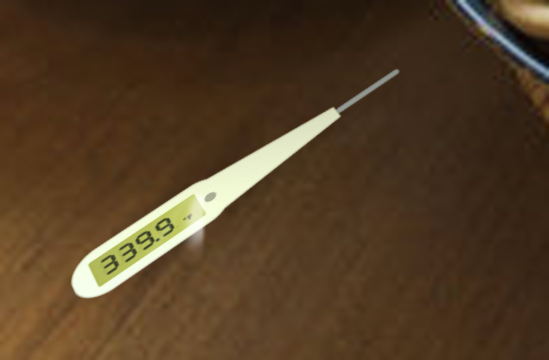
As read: 339.9; °F
